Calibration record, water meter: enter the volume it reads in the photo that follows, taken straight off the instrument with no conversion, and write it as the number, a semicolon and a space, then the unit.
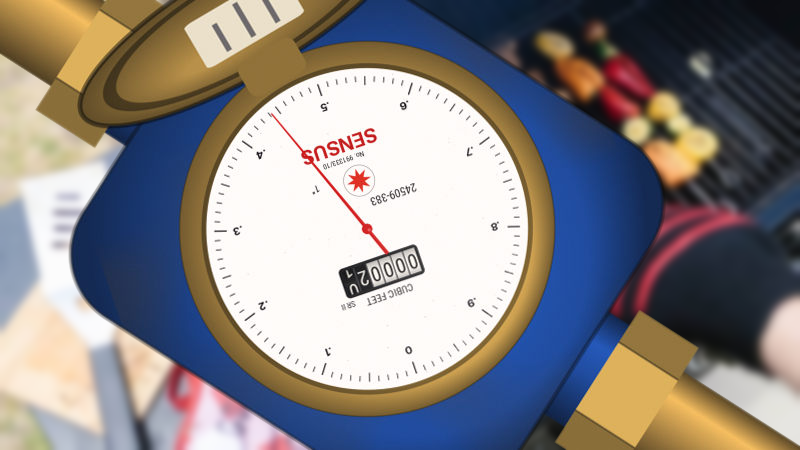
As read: 20.44; ft³
